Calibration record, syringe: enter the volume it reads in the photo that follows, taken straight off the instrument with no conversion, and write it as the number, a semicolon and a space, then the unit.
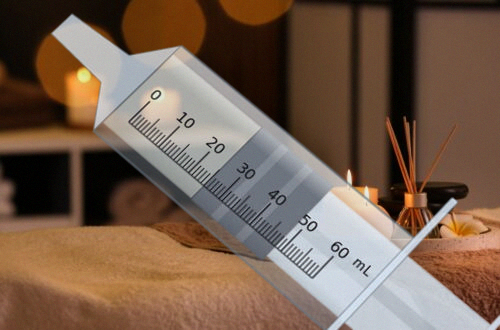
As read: 25; mL
